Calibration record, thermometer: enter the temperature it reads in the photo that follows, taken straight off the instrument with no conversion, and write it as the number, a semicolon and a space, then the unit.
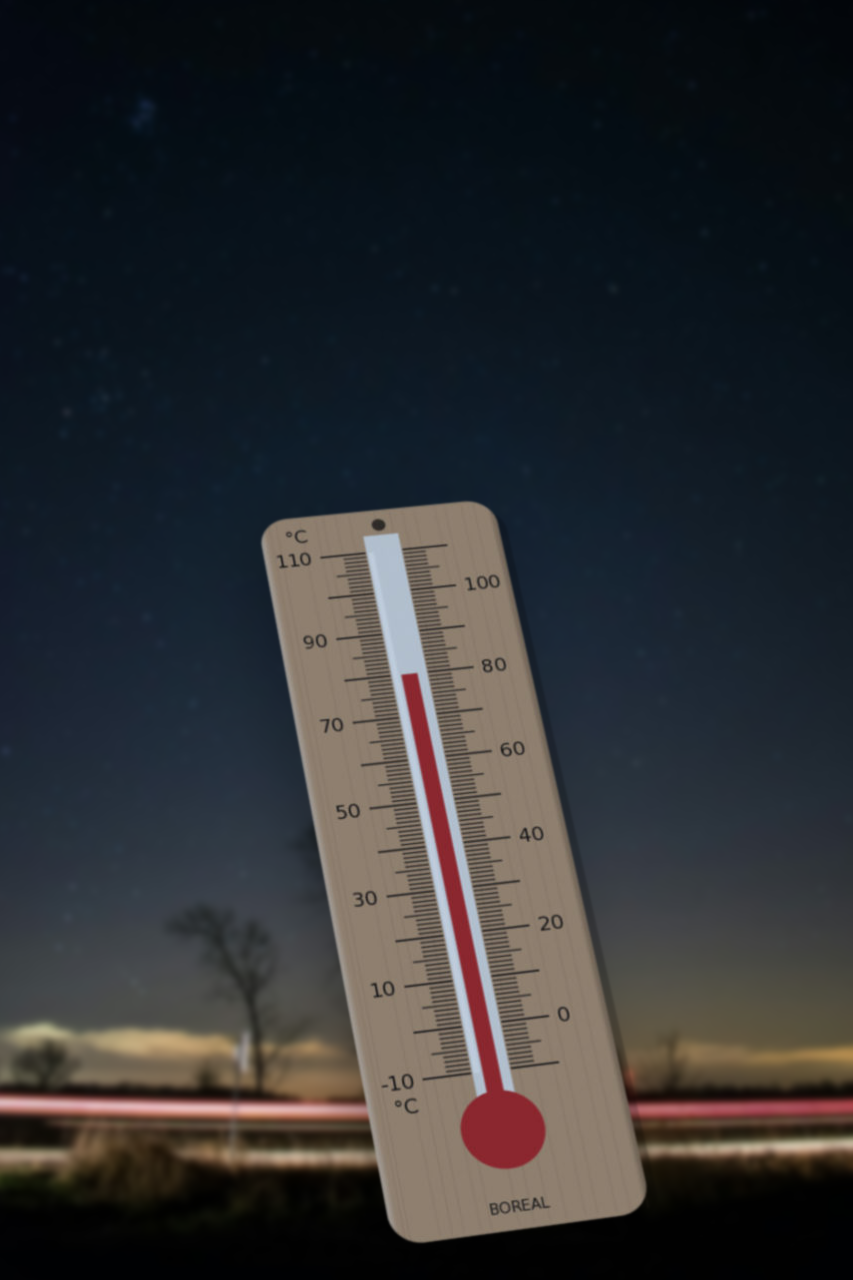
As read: 80; °C
